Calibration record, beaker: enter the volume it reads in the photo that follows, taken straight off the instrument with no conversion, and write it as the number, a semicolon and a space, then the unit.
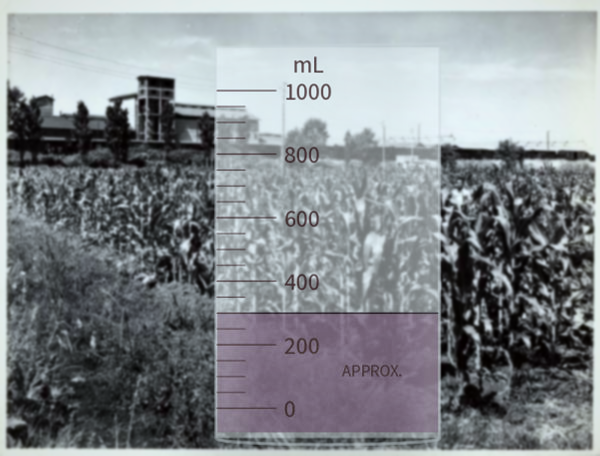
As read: 300; mL
